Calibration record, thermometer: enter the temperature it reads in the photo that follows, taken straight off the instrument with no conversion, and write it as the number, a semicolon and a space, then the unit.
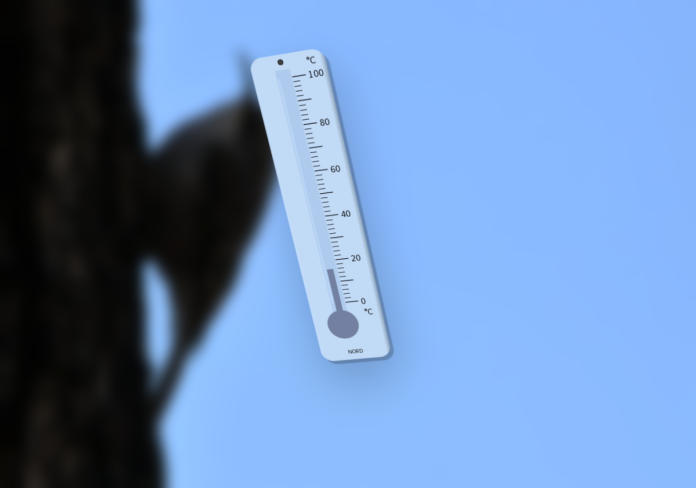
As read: 16; °C
